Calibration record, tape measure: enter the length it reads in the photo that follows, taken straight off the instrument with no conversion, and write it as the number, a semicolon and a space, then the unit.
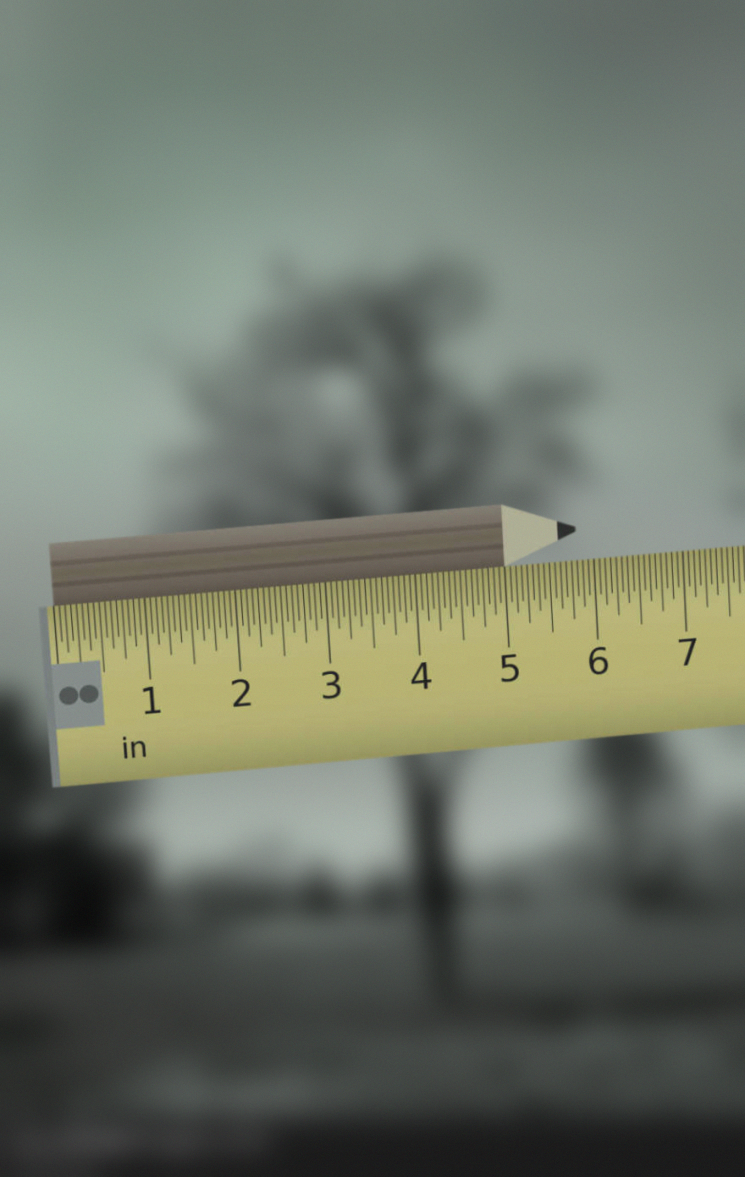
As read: 5.8125; in
